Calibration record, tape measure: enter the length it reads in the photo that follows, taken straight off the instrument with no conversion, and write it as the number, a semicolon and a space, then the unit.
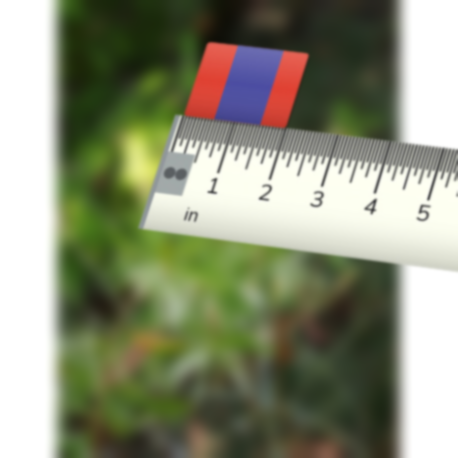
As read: 2; in
